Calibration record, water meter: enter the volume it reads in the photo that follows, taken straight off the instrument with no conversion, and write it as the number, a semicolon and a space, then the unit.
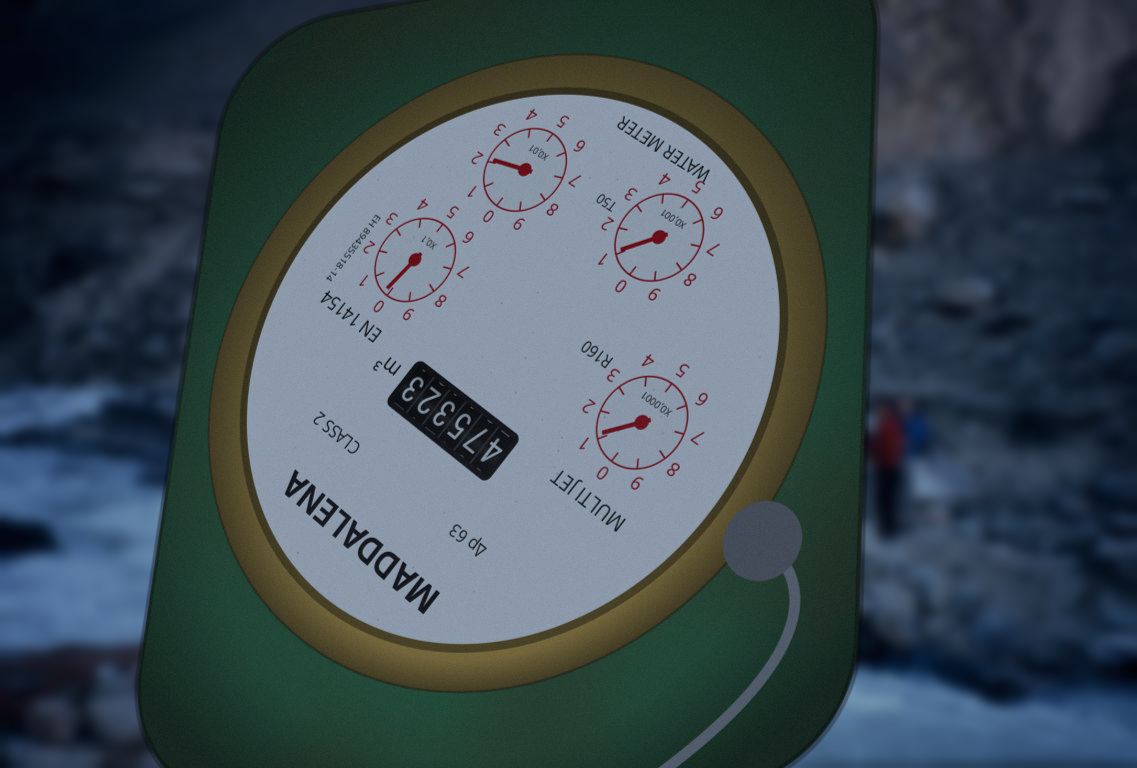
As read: 475323.0211; m³
